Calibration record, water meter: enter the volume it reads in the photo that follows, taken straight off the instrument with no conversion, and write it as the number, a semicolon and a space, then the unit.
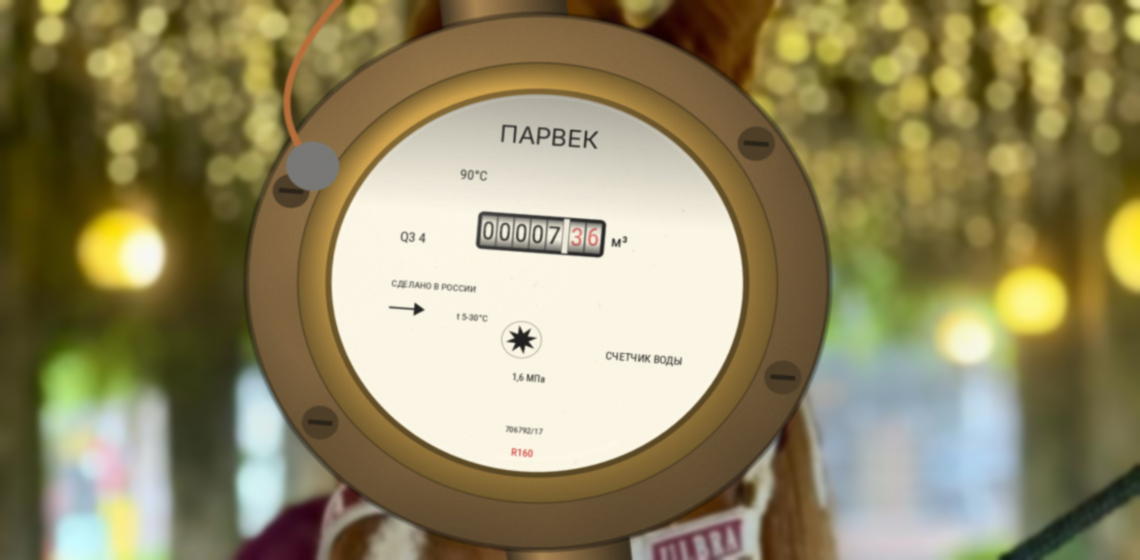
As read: 7.36; m³
